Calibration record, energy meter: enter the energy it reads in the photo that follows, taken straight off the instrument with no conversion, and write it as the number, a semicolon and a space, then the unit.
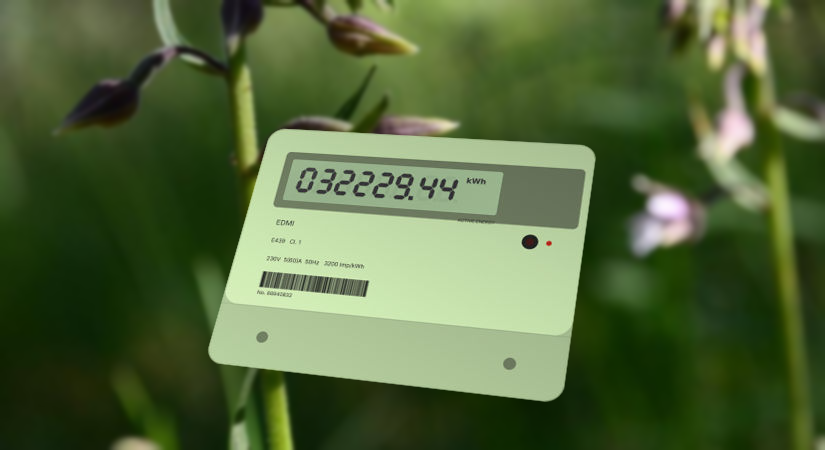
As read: 32229.44; kWh
